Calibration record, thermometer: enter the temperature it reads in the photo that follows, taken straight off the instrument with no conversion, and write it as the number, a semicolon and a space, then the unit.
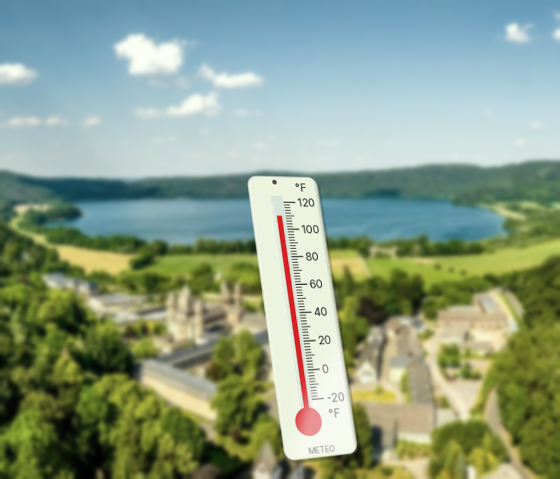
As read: 110; °F
